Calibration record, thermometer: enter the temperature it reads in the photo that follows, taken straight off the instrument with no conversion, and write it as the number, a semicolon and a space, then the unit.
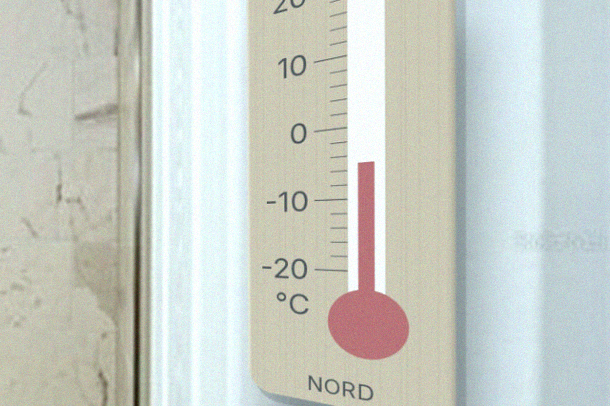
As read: -5; °C
